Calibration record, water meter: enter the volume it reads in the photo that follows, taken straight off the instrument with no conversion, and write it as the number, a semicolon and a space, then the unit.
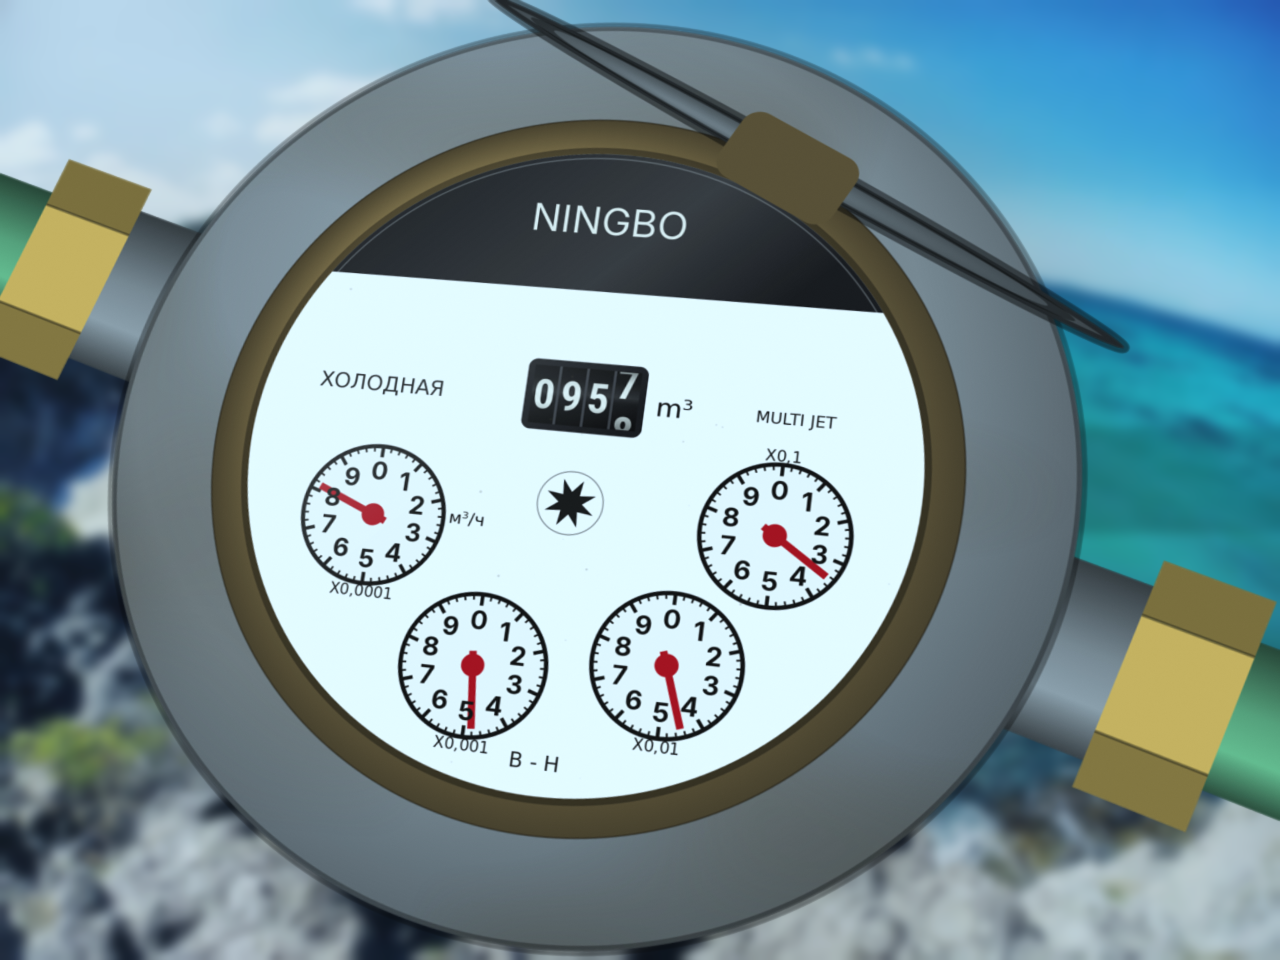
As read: 957.3448; m³
